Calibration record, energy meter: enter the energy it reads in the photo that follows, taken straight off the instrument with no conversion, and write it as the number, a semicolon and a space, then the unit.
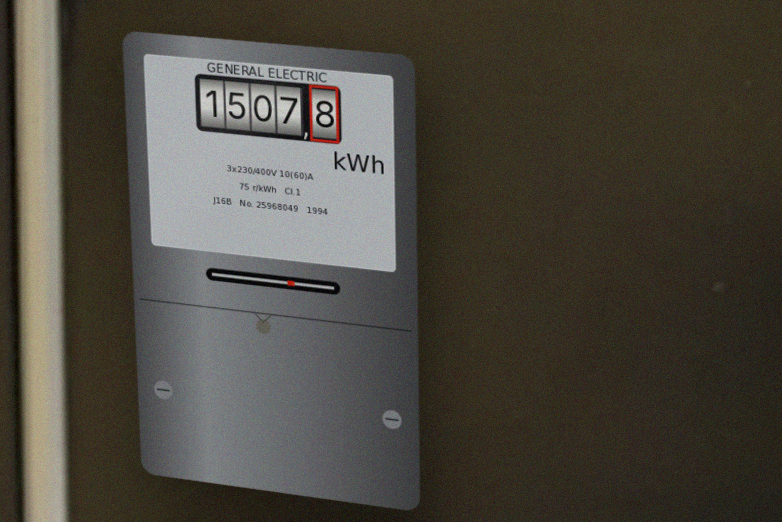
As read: 1507.8; kWh
